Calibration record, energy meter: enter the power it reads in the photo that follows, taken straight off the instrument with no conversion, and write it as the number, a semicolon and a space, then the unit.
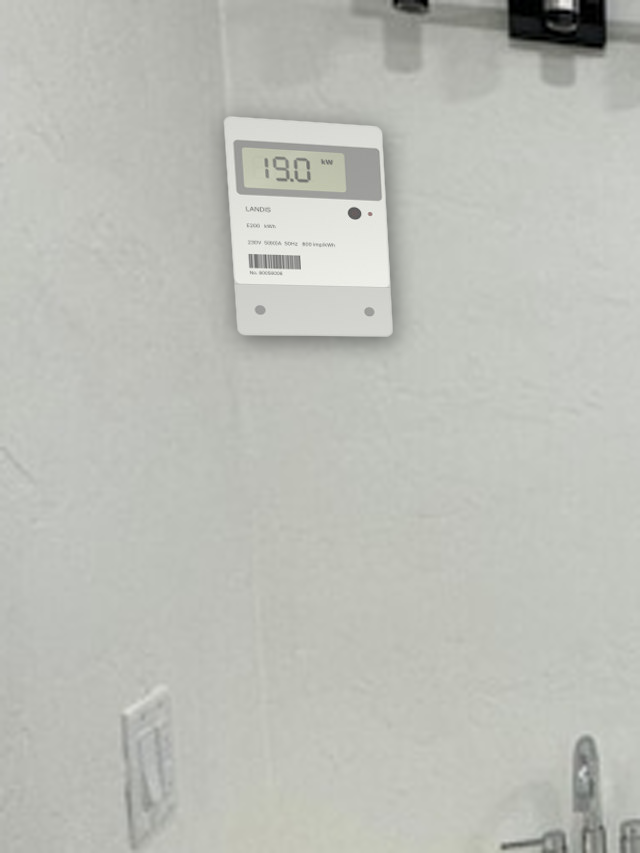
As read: 19.0; kW
